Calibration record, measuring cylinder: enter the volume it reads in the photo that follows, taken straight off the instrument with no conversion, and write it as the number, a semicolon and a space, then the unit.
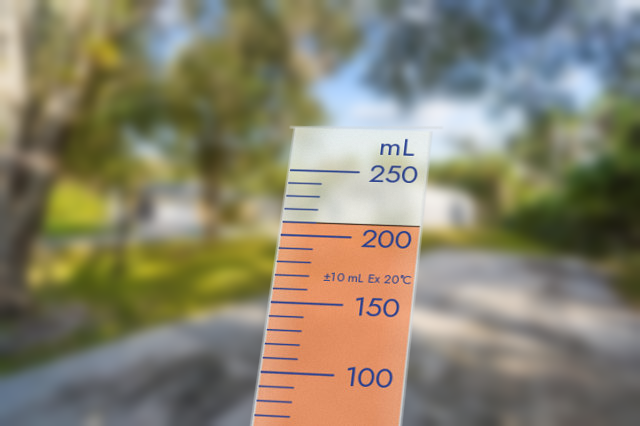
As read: 210; mL
